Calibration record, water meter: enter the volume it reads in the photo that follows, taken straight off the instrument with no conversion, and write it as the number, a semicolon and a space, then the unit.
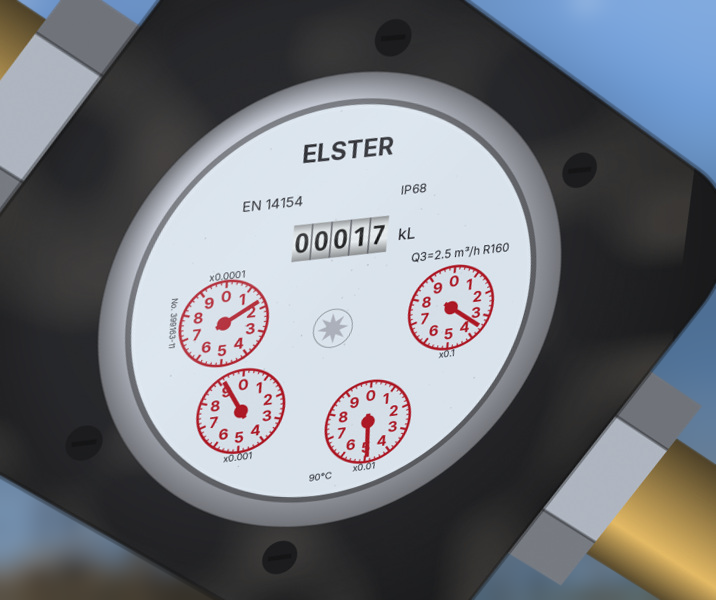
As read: 17.3491; kL
